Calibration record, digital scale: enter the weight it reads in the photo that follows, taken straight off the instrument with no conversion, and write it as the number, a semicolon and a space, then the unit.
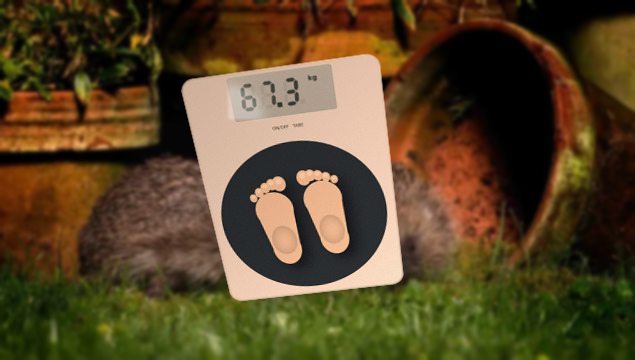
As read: 67.3; kg
